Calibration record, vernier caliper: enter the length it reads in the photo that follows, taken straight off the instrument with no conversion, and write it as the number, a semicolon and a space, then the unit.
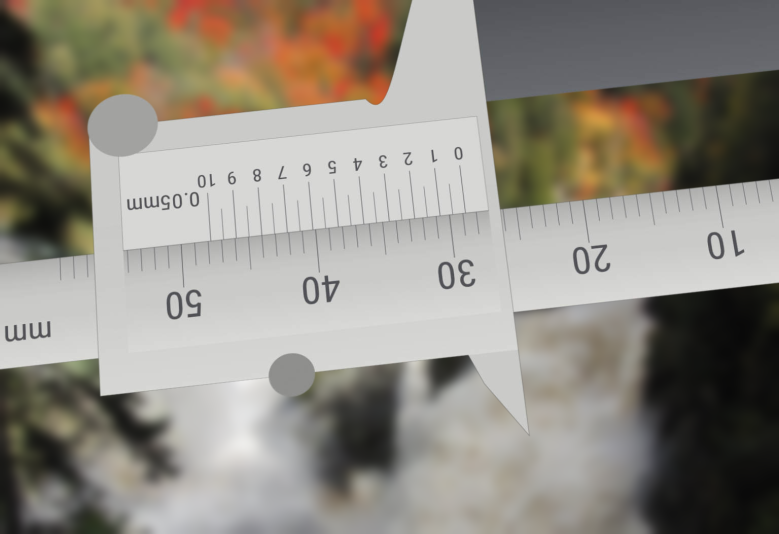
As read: 28.8; mm
